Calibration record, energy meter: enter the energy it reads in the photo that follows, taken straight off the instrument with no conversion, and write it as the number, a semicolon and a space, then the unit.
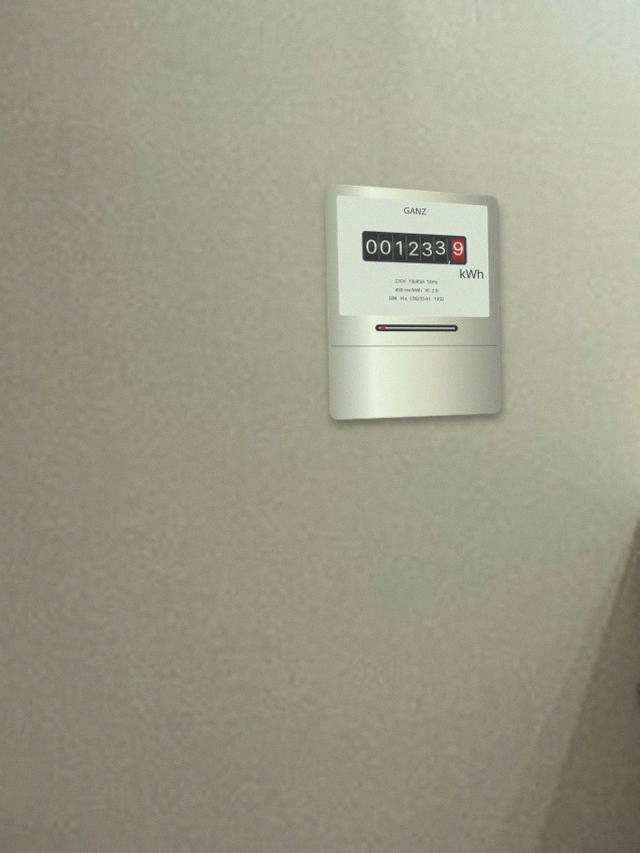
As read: 1233.9; kWh
